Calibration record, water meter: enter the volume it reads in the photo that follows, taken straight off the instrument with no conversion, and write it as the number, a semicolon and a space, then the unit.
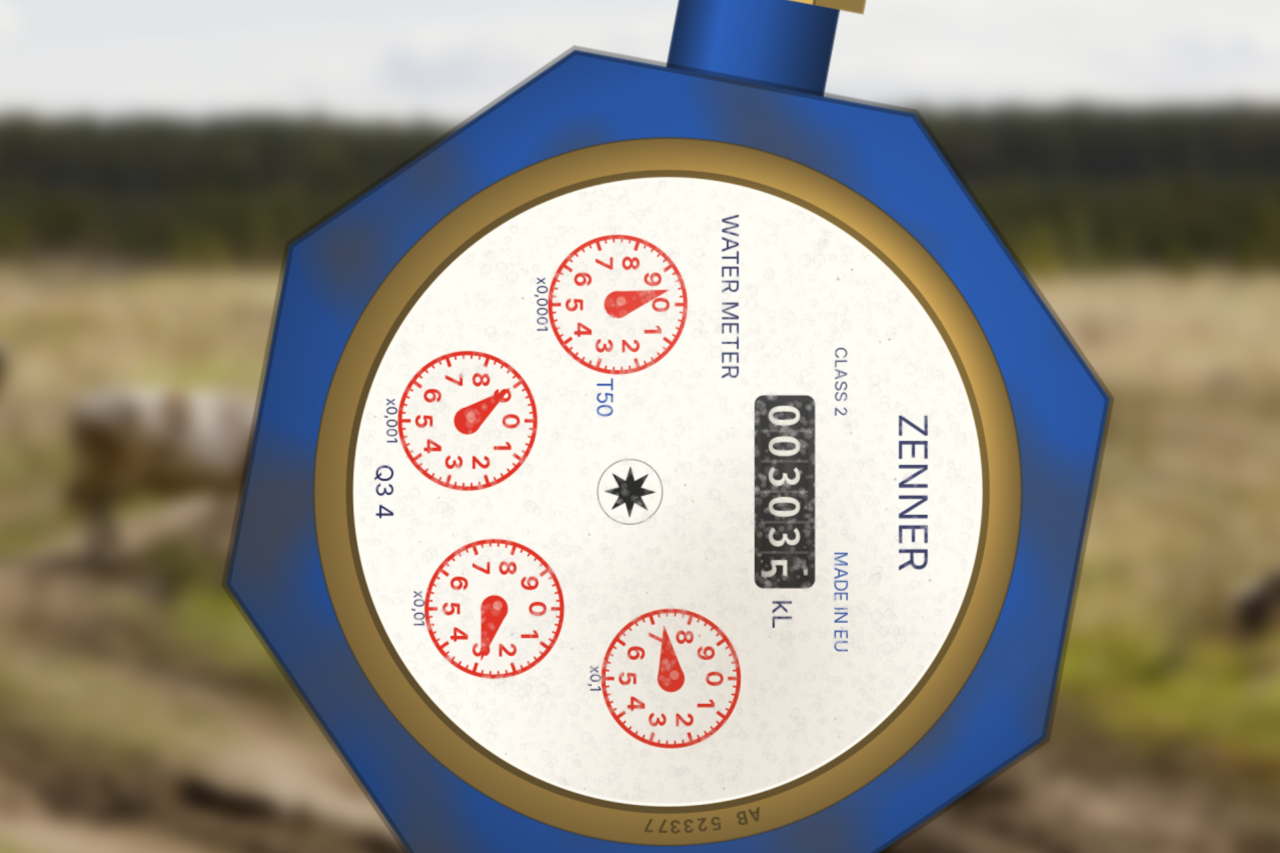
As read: 3034.7289; kL
